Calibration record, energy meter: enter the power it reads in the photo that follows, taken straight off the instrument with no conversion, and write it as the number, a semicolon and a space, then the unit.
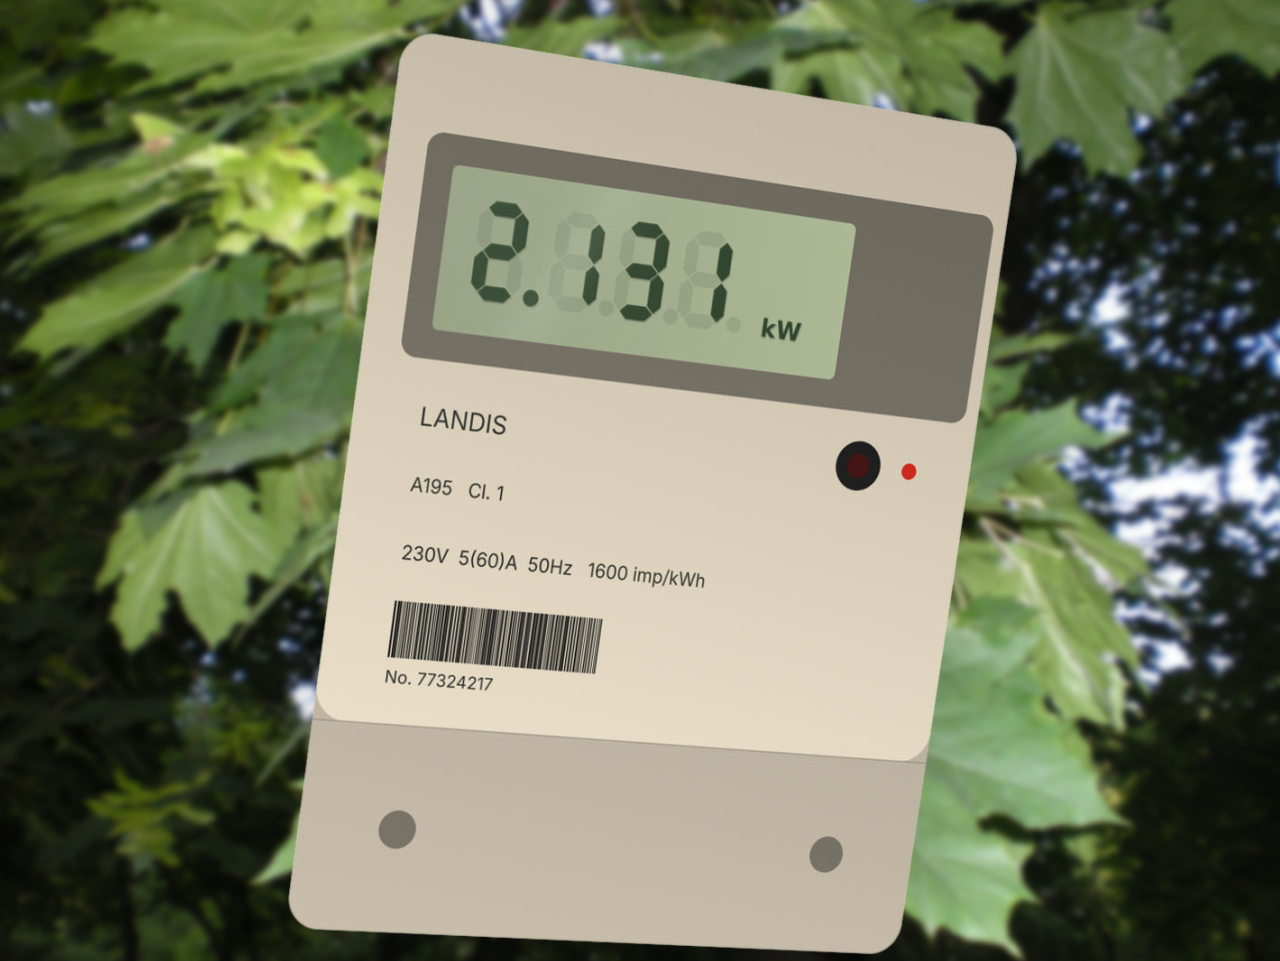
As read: 2.131; kW
